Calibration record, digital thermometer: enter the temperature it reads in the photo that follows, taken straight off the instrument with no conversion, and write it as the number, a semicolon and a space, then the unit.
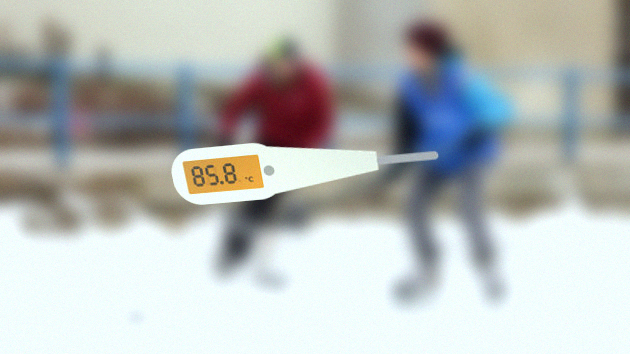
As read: 85.8; °C
